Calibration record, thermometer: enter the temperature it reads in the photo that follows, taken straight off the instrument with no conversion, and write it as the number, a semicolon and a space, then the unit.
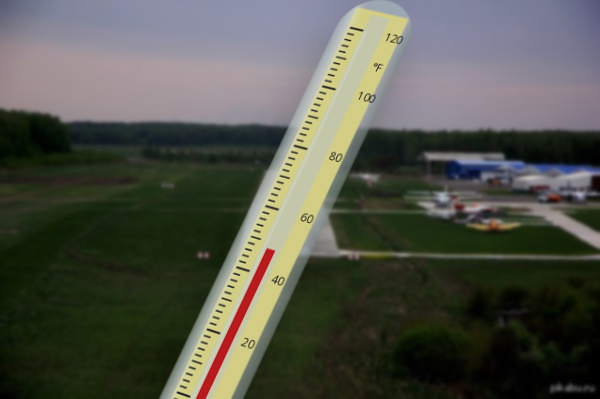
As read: 48; °F
